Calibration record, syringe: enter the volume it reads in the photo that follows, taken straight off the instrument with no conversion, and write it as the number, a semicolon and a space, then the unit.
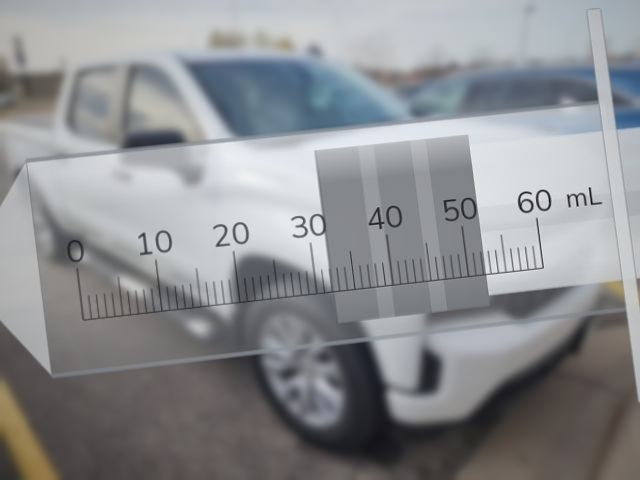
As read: 32; mL
